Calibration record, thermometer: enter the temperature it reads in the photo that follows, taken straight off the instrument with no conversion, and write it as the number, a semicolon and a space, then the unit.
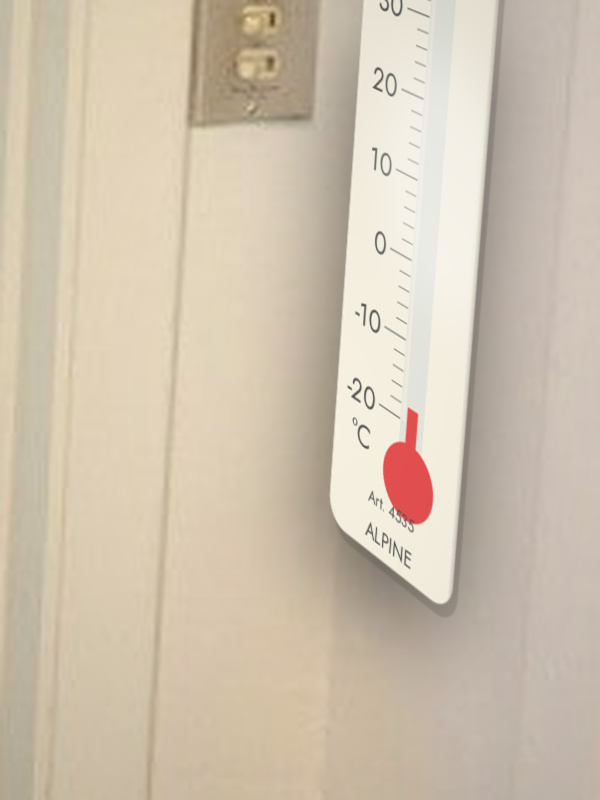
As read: -18; °C
